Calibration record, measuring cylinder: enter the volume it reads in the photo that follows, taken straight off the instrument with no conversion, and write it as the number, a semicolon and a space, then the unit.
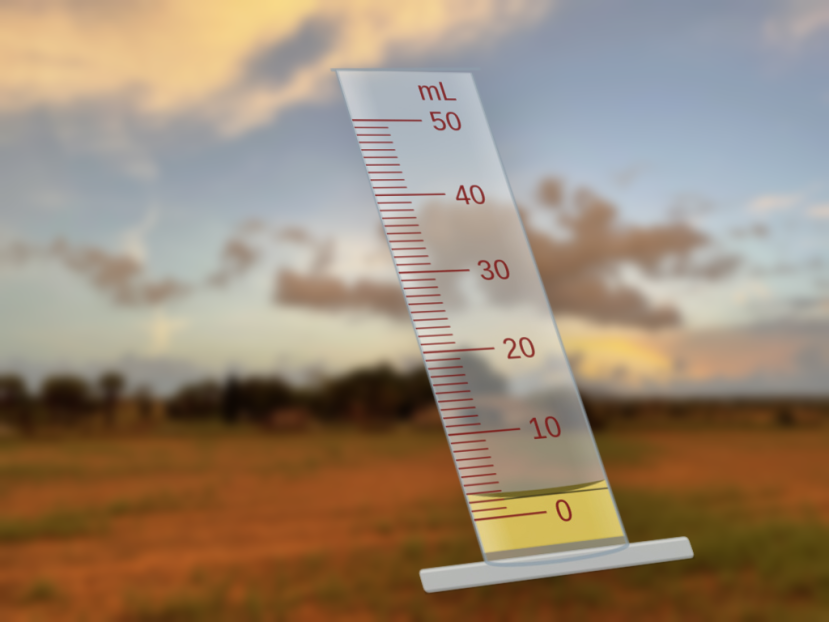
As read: 2; mL
